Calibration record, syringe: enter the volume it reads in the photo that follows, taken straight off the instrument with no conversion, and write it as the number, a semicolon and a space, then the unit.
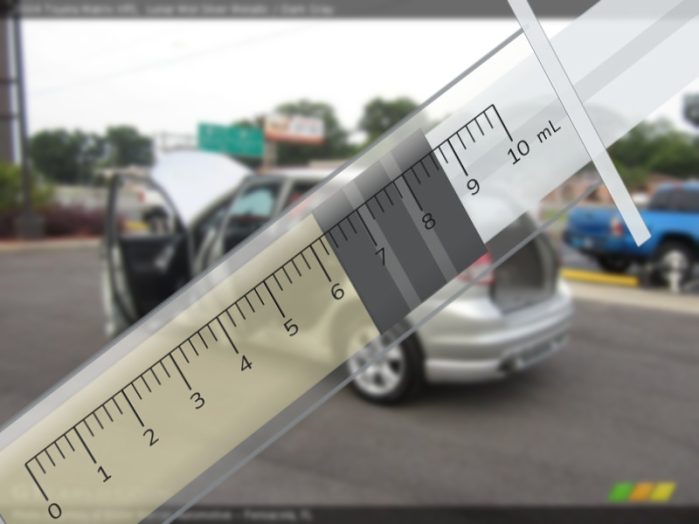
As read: 6.3; mL
